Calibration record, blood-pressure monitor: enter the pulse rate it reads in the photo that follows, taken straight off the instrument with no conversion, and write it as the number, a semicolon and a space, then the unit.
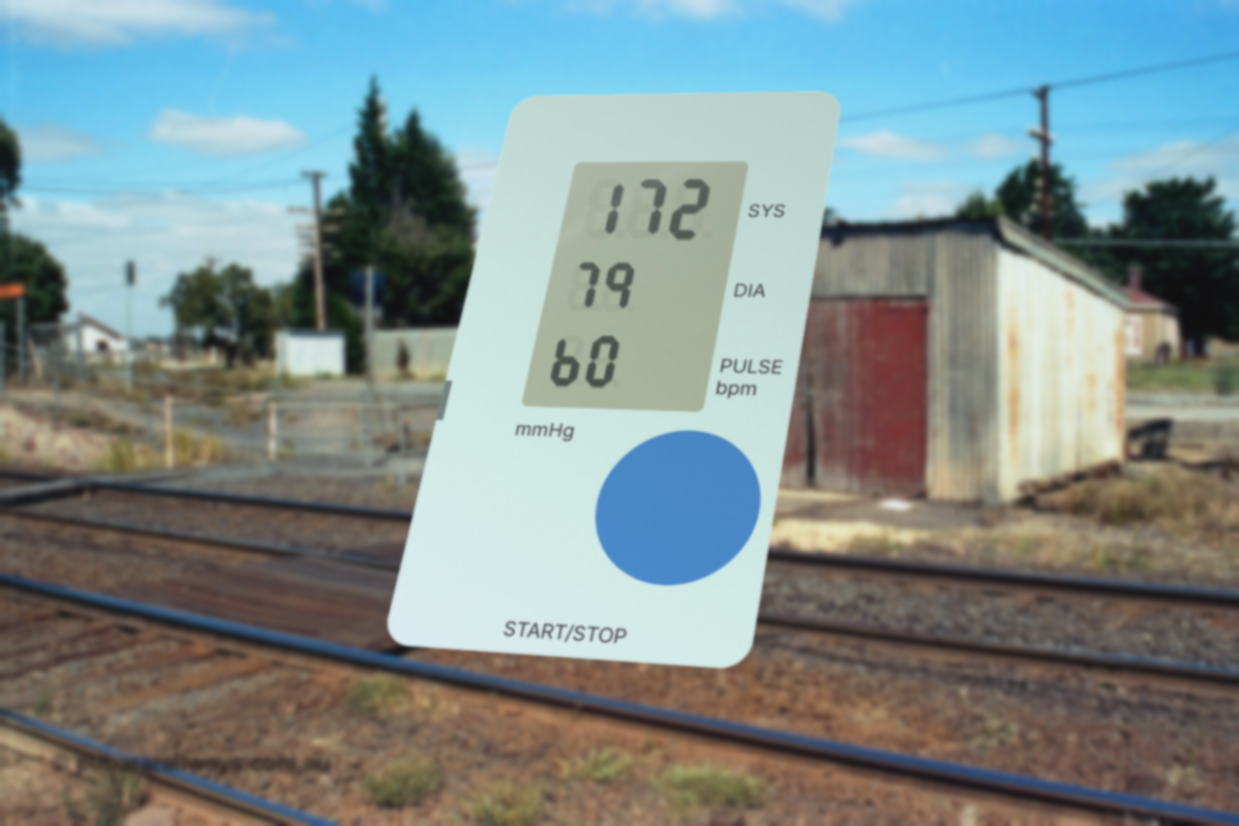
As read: 60; bpm
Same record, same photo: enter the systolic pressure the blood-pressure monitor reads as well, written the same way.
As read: 172; mmHg
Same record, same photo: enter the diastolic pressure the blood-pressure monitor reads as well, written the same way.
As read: 79; mmHg
